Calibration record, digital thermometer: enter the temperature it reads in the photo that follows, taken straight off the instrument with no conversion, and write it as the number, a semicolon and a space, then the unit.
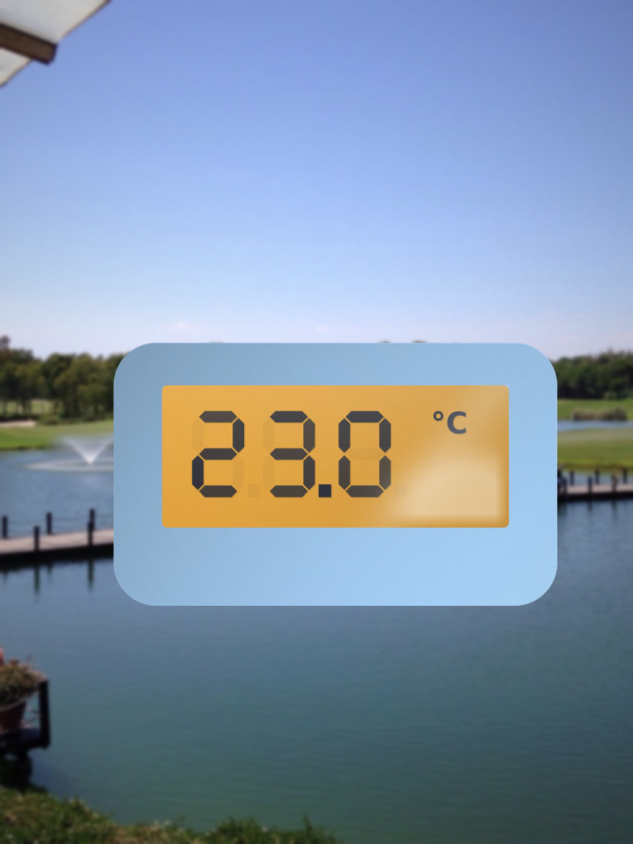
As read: 23.0; °C
